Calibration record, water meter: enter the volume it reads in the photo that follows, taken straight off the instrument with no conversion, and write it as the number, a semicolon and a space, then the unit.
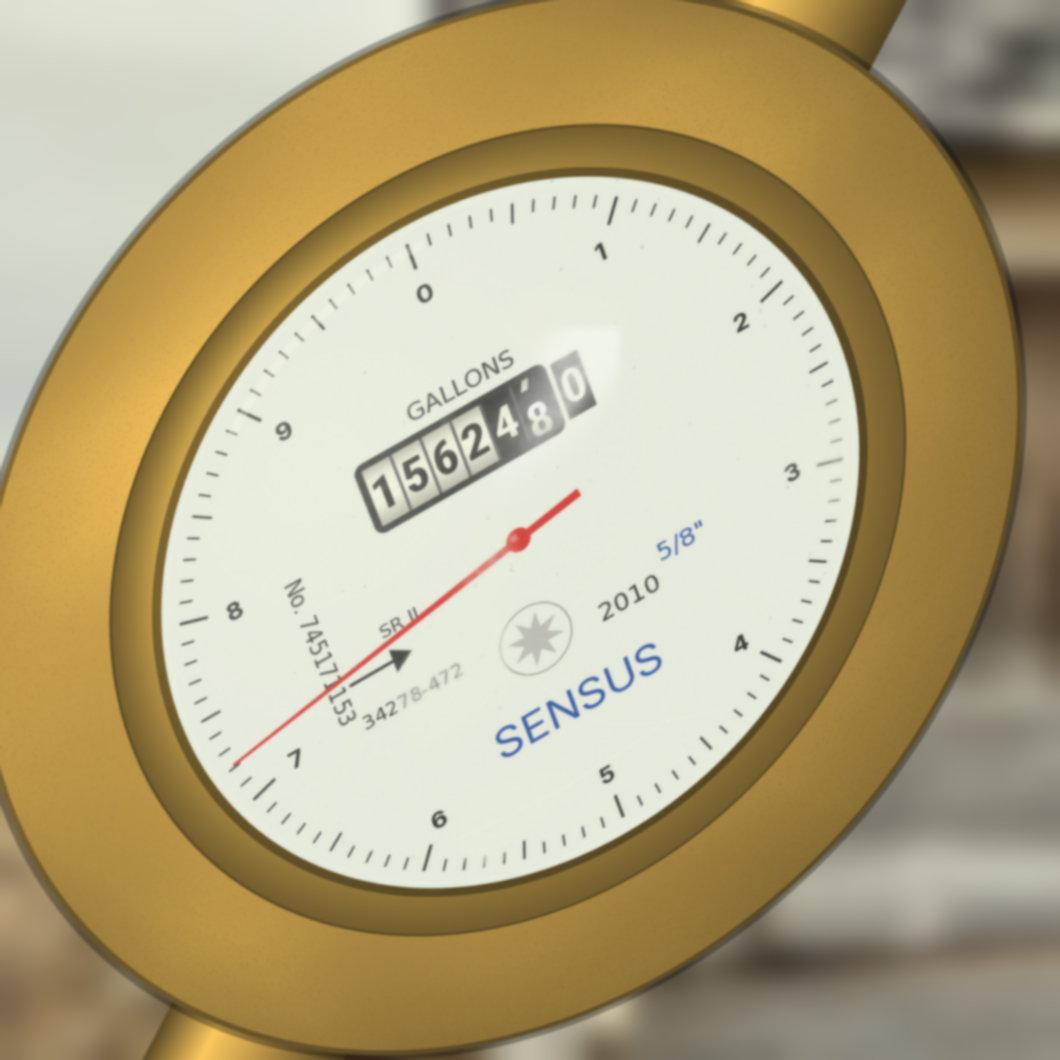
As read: 1562477.2; gal
